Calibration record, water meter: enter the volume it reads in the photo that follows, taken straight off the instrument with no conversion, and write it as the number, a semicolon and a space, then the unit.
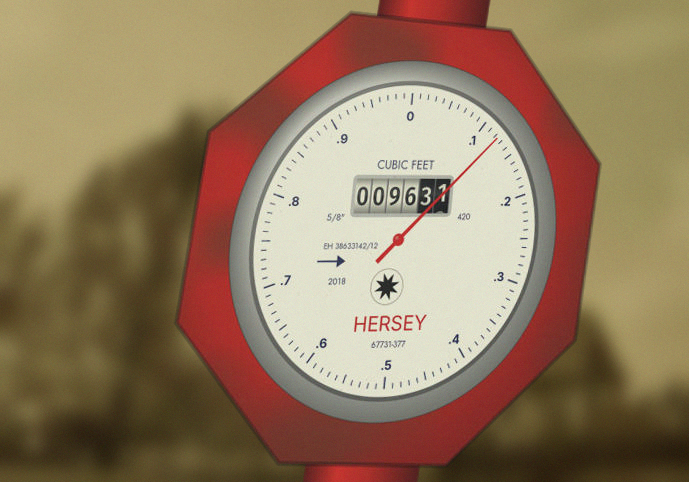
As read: 9631.12; ft³
